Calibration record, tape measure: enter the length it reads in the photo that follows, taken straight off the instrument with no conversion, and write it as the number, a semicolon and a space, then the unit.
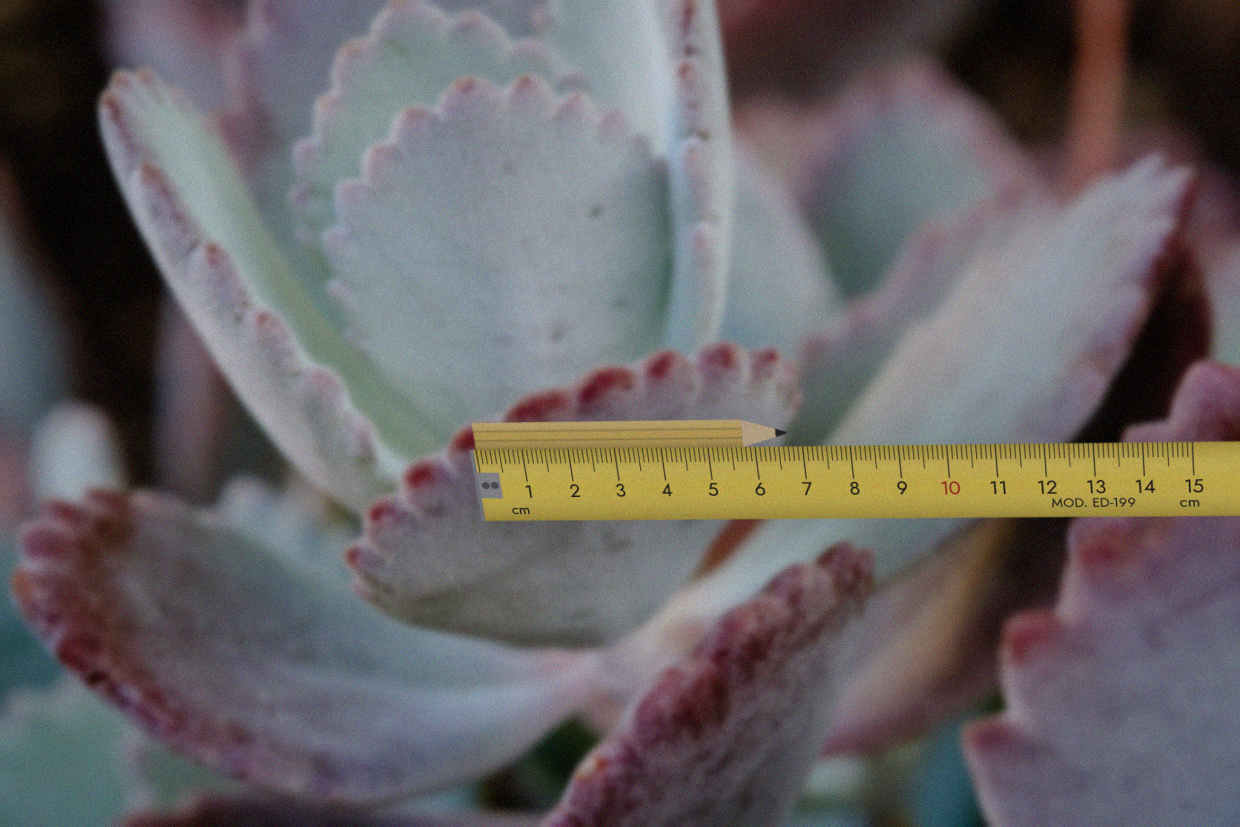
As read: 6.7; cm
